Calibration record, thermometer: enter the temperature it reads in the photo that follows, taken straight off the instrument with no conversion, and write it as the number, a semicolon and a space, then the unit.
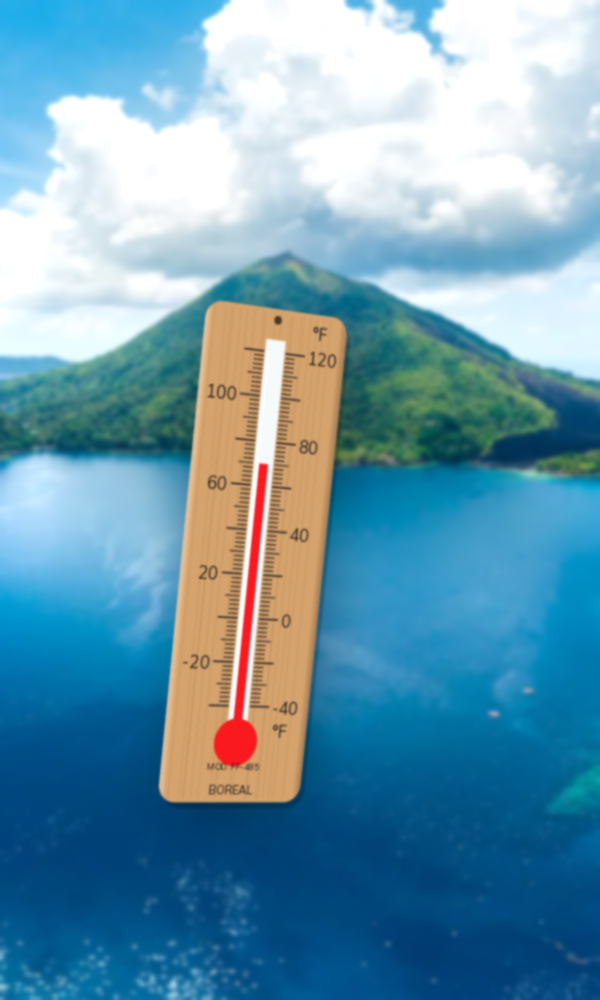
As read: 70; °F
